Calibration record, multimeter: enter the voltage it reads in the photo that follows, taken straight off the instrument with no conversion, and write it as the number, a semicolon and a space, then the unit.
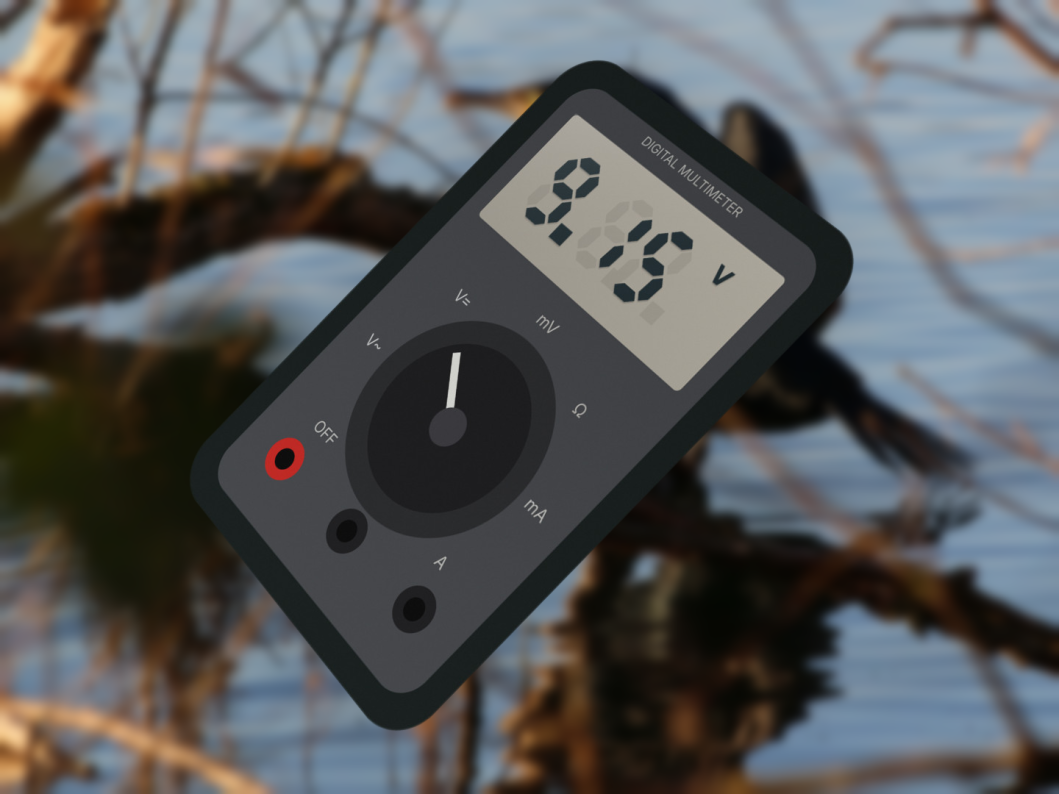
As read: 9.15; V
